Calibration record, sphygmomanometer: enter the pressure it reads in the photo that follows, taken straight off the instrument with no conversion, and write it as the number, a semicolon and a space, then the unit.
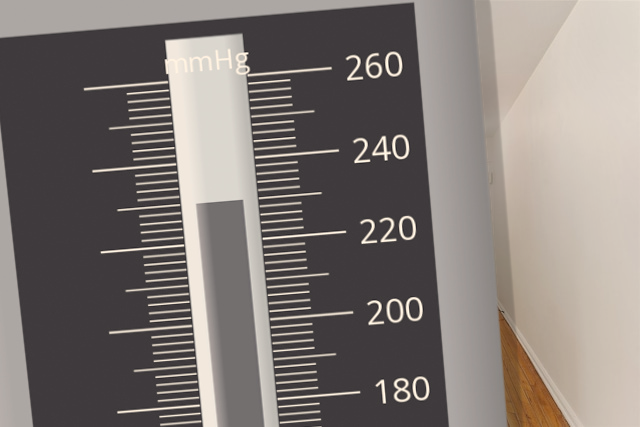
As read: 230; mmHg
